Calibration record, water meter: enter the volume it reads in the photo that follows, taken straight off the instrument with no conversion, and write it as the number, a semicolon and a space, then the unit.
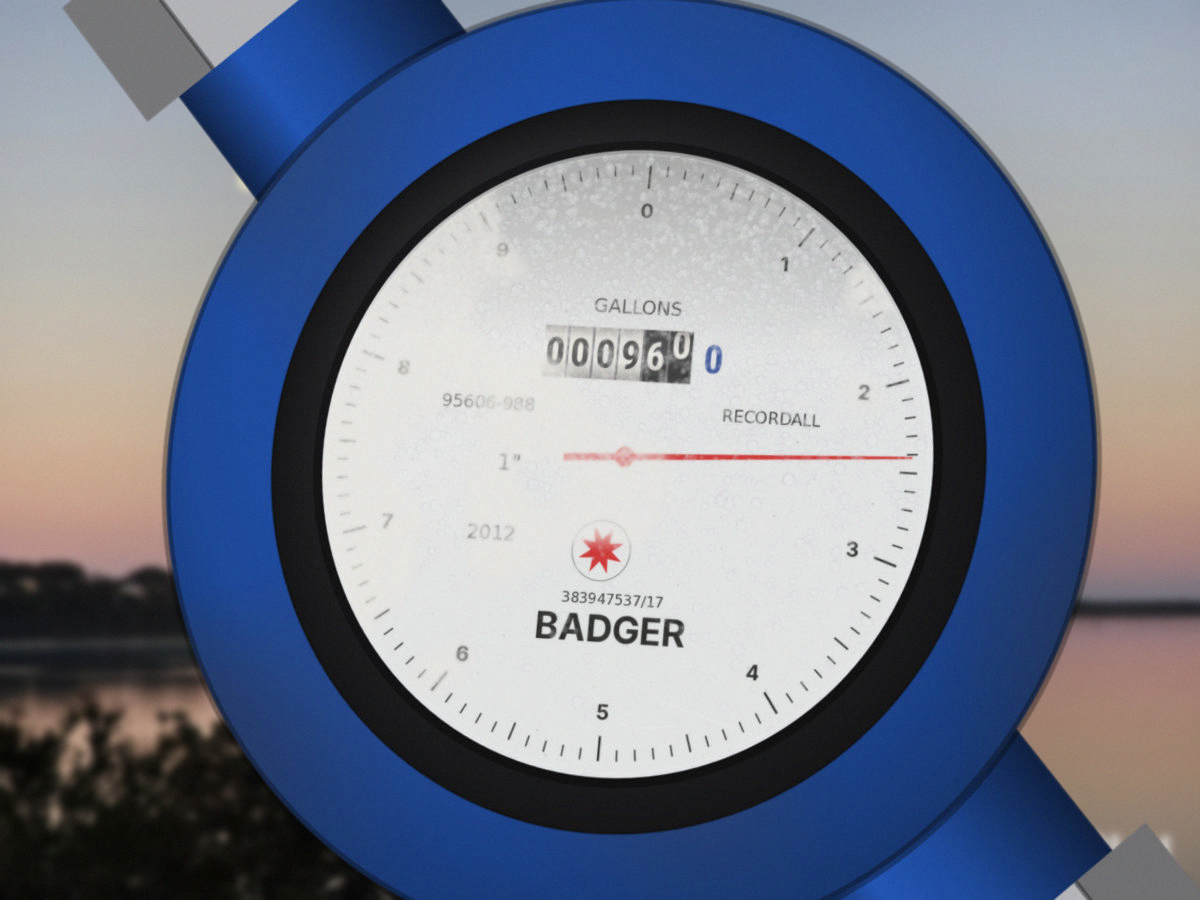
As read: 9602.4; gal
